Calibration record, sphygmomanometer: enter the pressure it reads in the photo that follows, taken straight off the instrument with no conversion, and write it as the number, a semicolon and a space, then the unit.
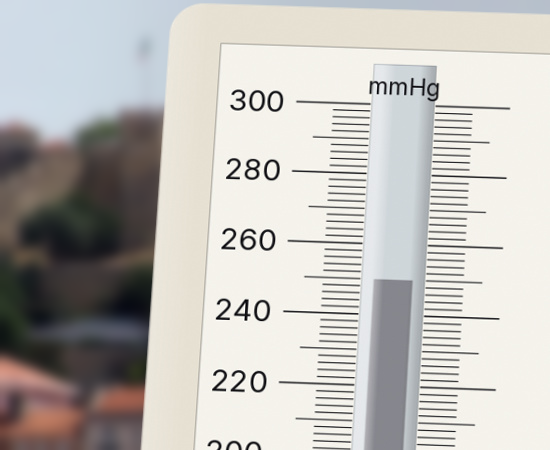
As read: 250; mmHg
